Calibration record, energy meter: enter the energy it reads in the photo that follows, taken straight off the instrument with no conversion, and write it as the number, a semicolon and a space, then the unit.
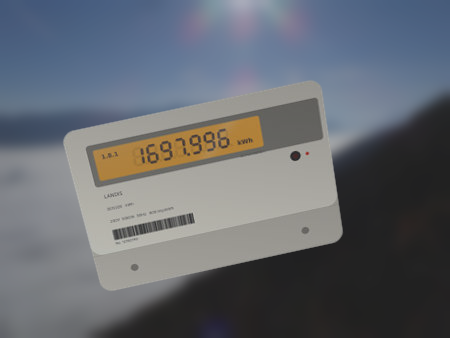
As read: 1697.996; kWh
